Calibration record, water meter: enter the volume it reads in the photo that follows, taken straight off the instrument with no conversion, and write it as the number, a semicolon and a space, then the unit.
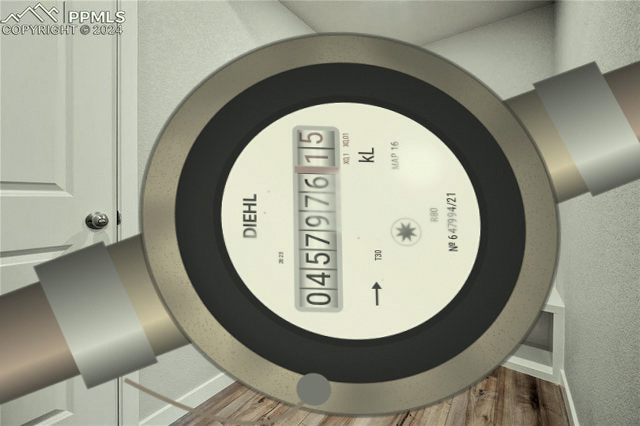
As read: 457976.15; kL
